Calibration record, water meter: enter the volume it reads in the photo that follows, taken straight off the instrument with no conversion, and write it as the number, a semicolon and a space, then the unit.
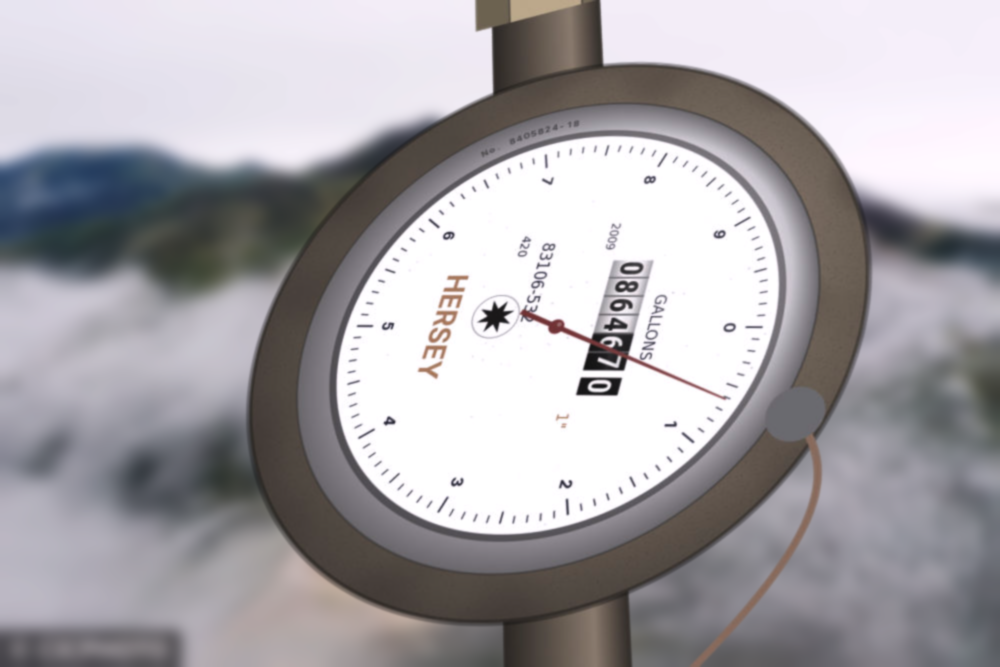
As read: 864670.6; gal
